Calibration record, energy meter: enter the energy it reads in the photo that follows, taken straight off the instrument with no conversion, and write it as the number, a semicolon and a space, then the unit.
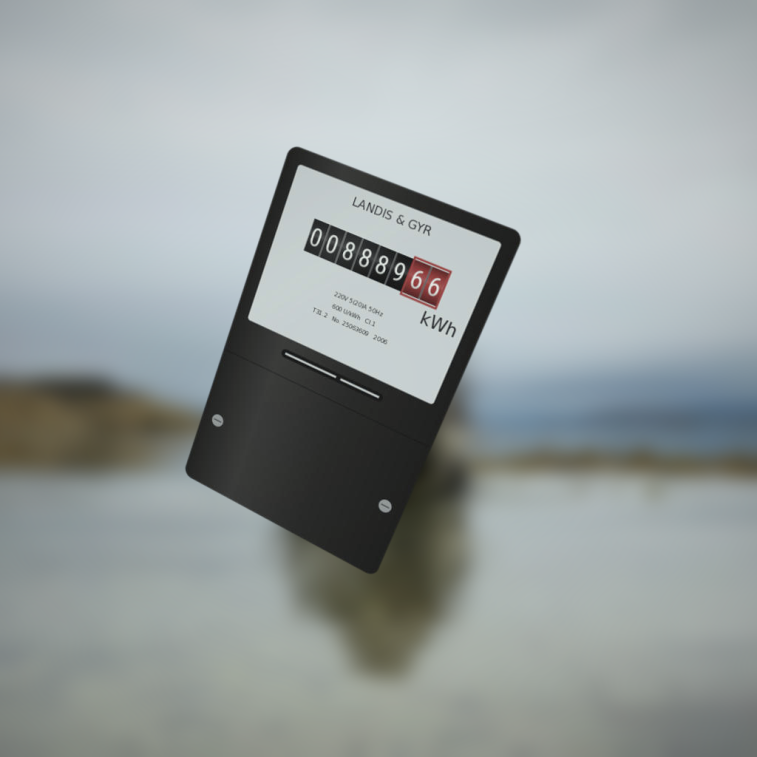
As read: 8889.66; kWh
